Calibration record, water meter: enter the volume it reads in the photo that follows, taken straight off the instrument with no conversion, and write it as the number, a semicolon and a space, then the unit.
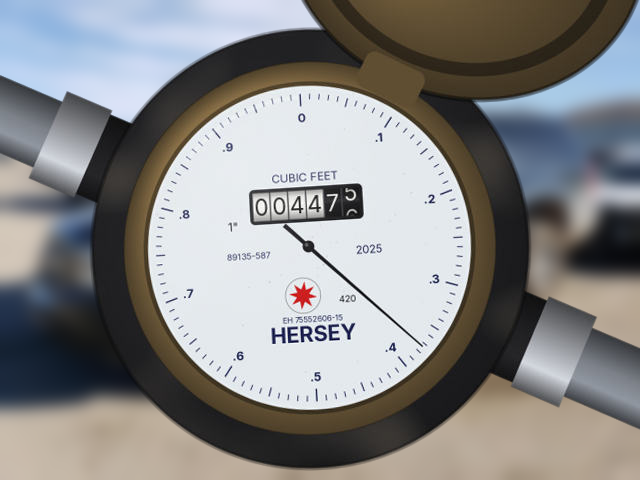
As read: 4475.37; ft³
